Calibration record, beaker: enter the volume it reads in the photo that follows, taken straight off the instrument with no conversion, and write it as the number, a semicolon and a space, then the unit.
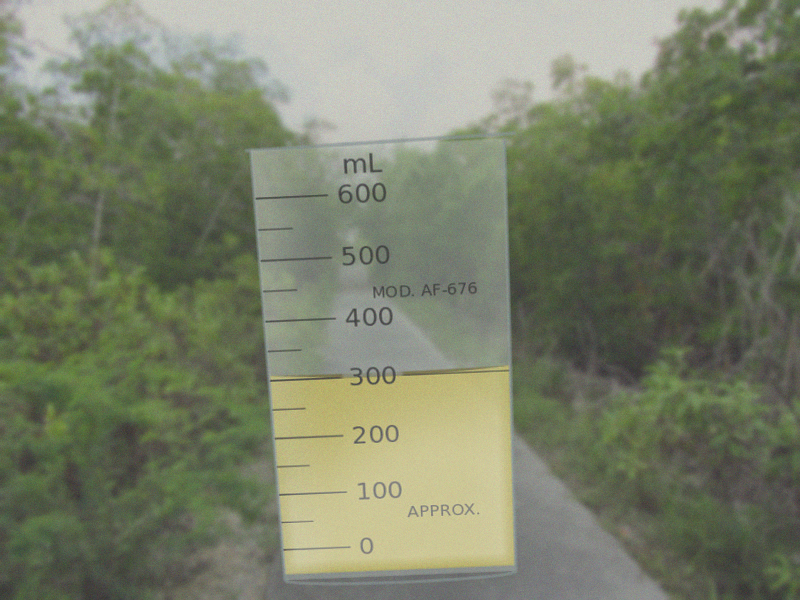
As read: 300; mL
